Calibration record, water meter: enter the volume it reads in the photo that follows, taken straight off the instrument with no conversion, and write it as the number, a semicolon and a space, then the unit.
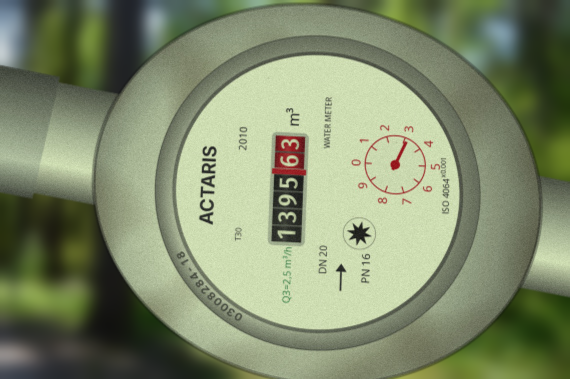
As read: 1395.633; m³
